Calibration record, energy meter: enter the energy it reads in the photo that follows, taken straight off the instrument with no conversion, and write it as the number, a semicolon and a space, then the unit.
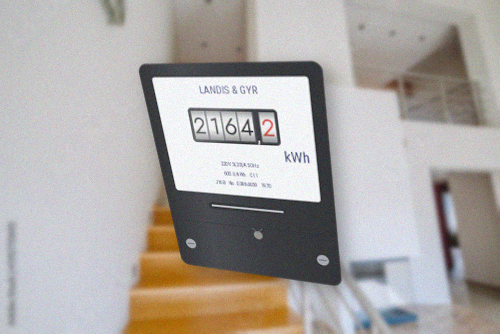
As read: 2164.2; kWh
